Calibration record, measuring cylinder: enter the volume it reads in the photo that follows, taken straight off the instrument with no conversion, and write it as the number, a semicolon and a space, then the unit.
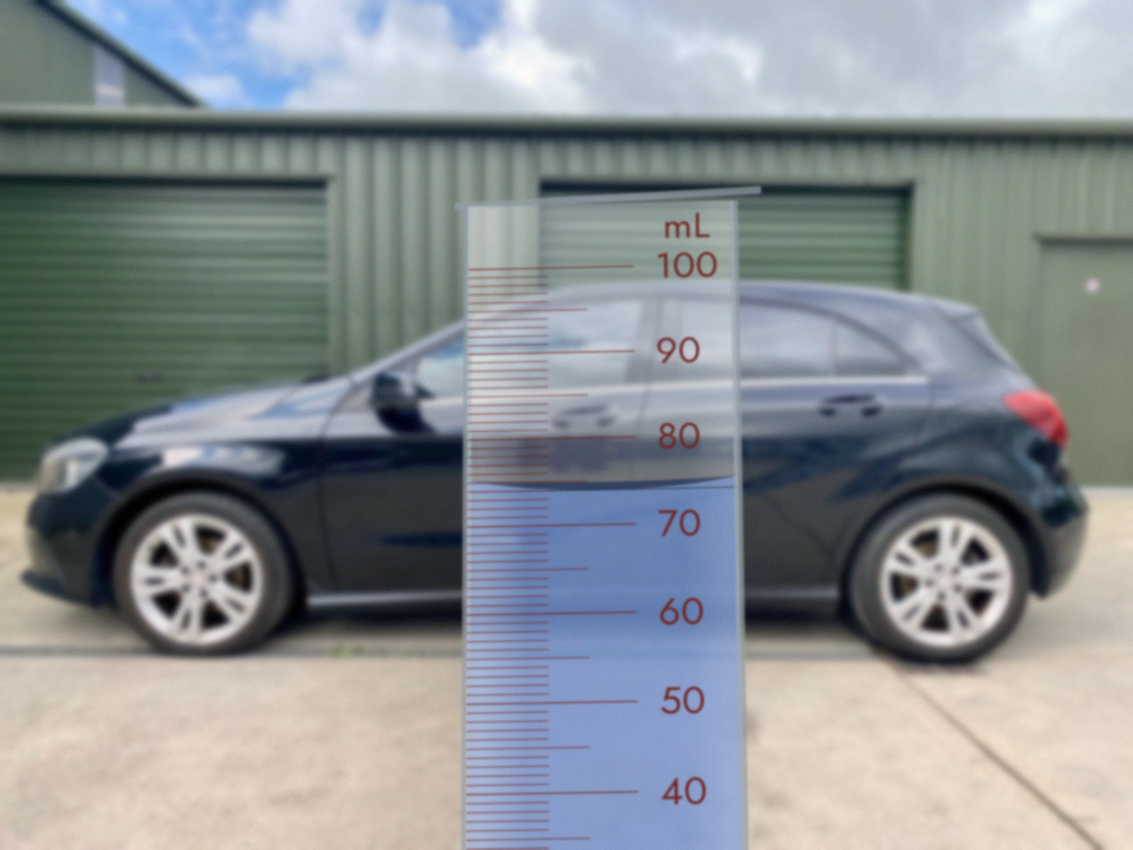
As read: 74; mL
